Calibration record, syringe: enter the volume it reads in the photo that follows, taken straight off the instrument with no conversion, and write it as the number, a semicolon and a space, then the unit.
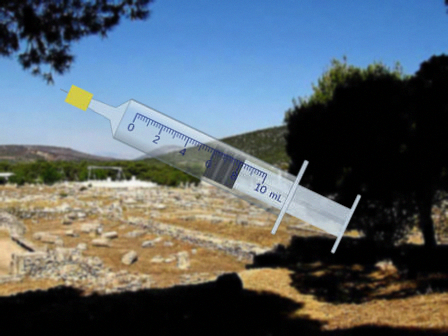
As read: 6; mL
